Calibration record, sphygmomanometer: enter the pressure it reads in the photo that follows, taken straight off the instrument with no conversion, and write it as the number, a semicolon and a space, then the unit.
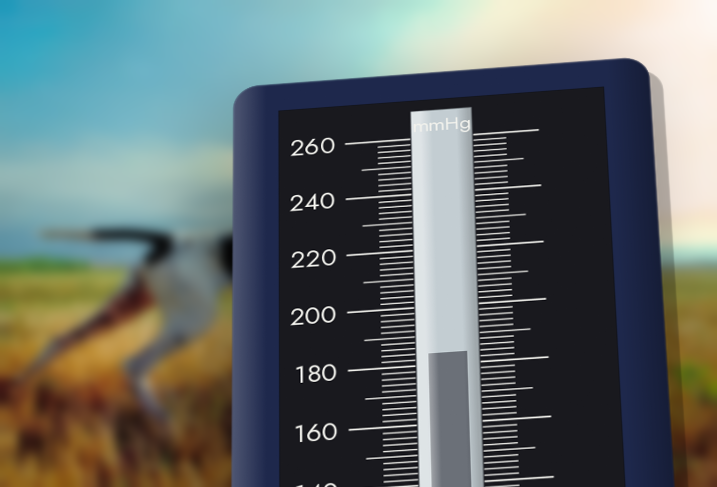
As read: 184; mmHg
